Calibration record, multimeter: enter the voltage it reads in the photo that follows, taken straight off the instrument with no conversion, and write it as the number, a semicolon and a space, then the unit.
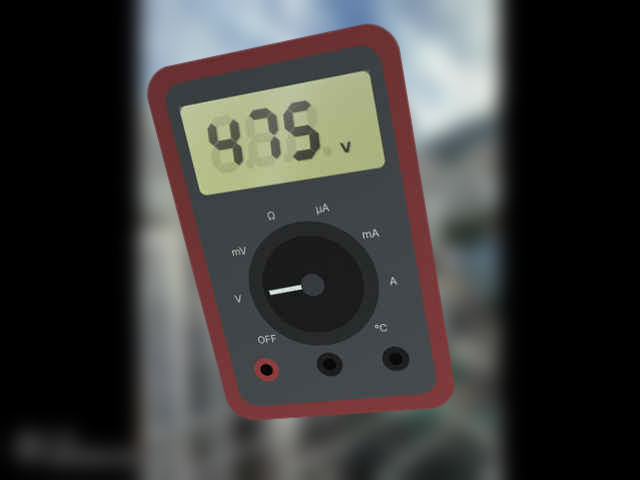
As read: 475; V
